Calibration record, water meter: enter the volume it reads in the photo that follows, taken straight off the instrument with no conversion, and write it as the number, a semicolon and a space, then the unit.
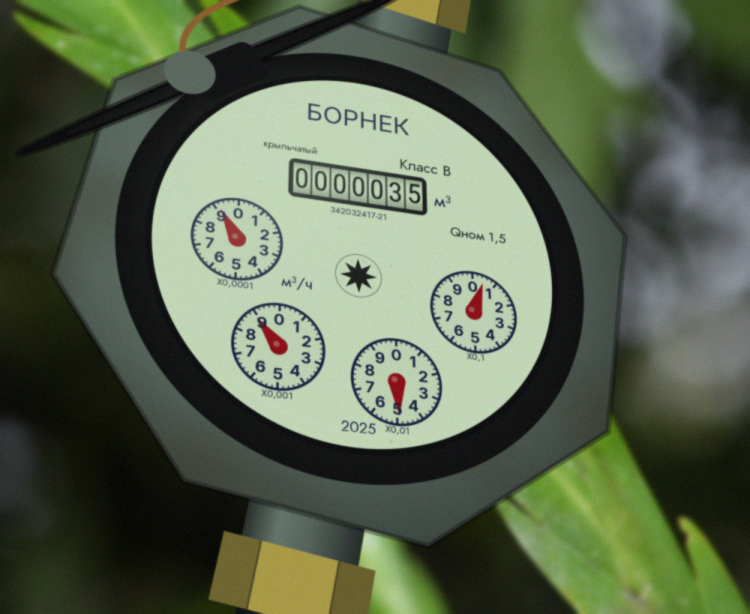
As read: 35.0489; m³
